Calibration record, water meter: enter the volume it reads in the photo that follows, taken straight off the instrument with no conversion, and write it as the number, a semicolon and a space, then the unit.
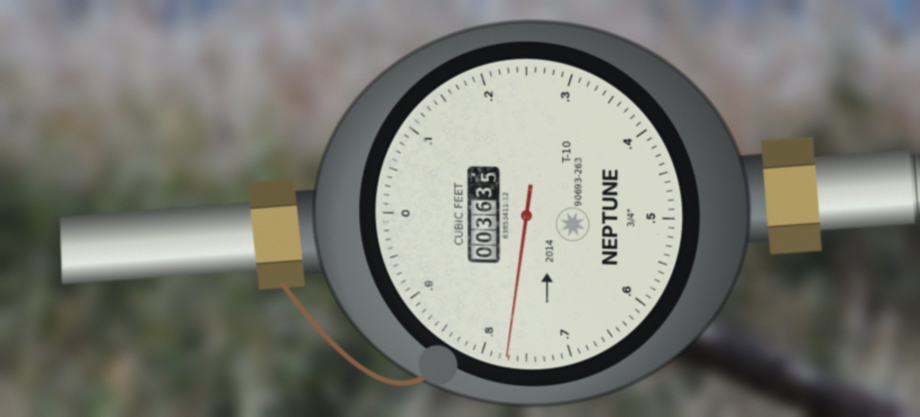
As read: 3634.77; ft³
